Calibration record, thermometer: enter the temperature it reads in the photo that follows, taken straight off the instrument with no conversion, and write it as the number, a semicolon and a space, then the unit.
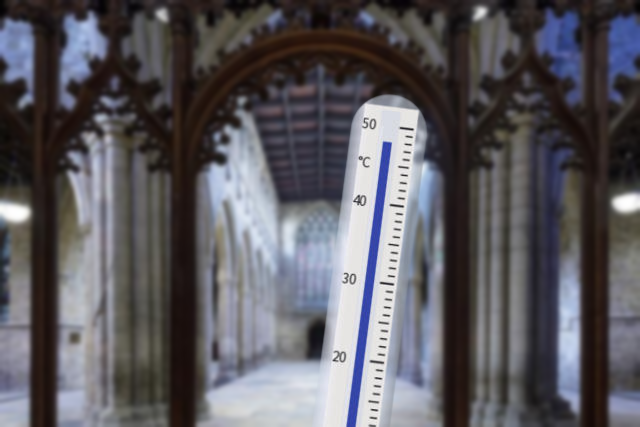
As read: 48; °C
